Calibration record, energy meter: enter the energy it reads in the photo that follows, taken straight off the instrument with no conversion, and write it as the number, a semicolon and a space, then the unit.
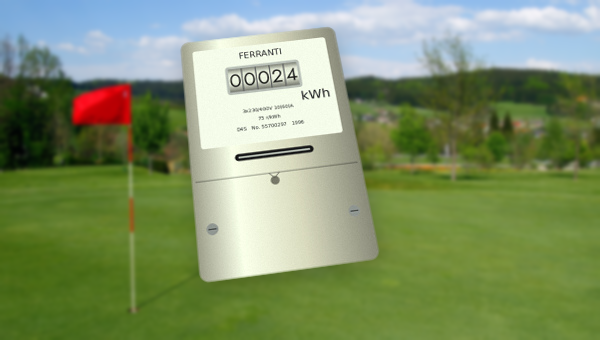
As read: 24; kWh
